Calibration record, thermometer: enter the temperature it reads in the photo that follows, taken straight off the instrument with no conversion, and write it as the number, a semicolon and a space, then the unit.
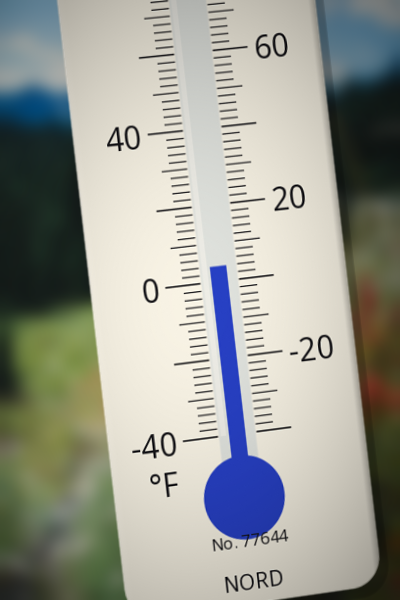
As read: 4; °F
